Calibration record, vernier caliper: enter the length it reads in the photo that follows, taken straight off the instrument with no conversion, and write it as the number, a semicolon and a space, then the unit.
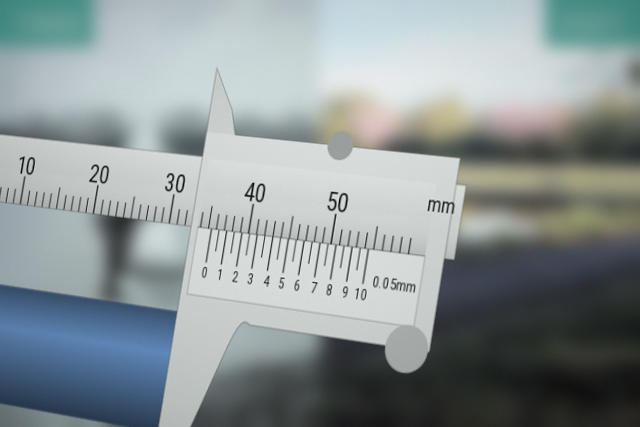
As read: 35.4; mm
